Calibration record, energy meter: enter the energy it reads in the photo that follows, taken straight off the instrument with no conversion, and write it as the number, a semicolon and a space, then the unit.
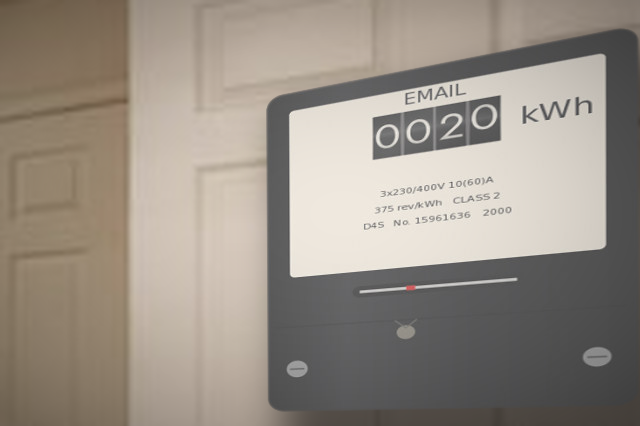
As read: 20; kWh
